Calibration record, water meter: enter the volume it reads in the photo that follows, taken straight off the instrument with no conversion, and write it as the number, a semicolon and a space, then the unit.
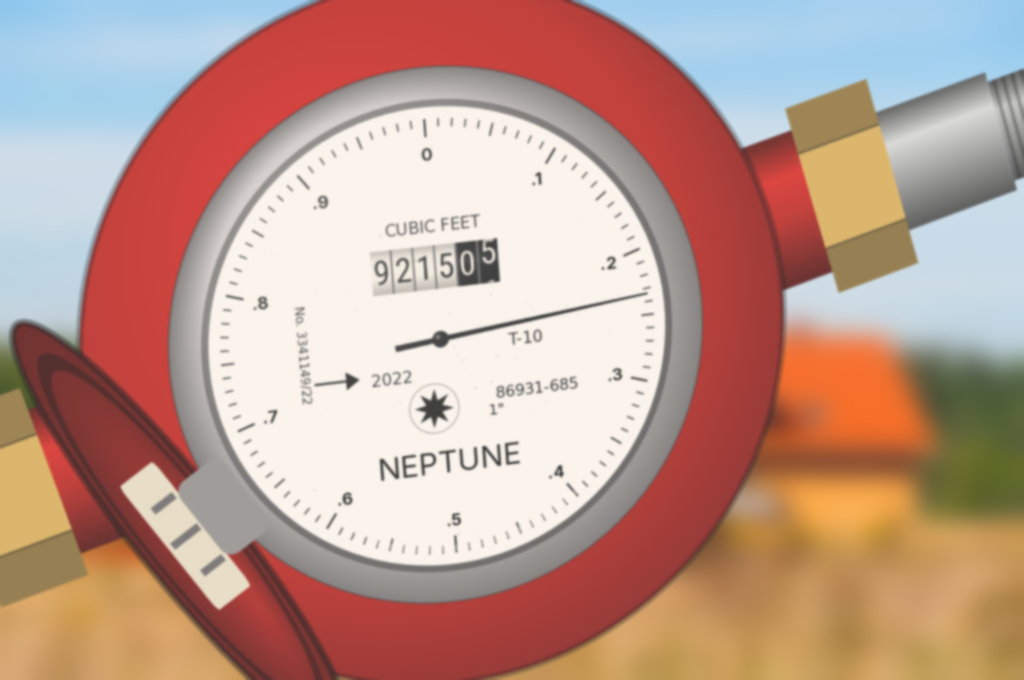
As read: 921505.23; ft³
